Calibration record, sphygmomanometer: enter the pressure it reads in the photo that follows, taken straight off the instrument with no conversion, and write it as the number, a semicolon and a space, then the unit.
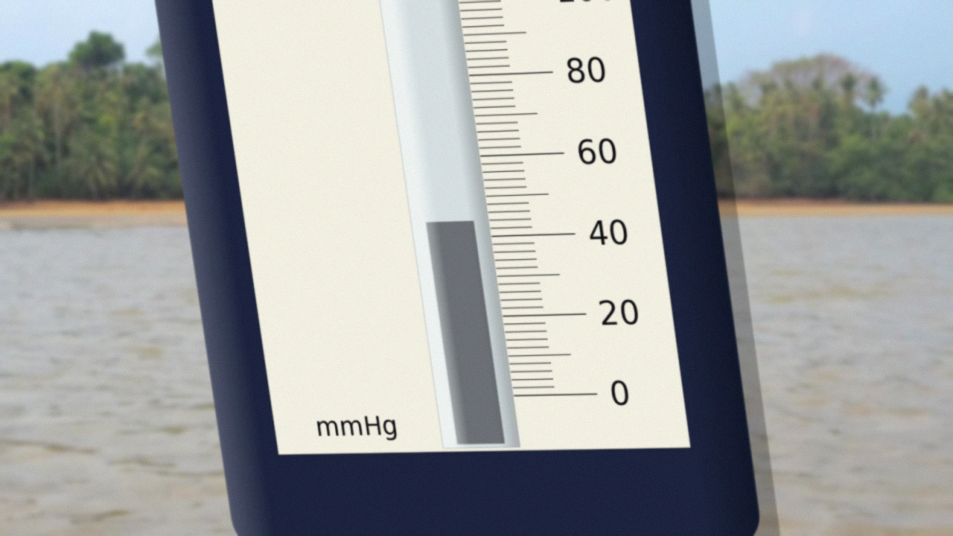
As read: 44; mmHg
